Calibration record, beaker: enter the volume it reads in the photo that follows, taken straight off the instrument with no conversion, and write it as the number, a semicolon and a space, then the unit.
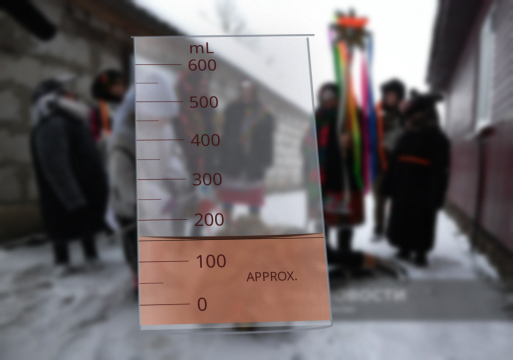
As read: 150; mL
